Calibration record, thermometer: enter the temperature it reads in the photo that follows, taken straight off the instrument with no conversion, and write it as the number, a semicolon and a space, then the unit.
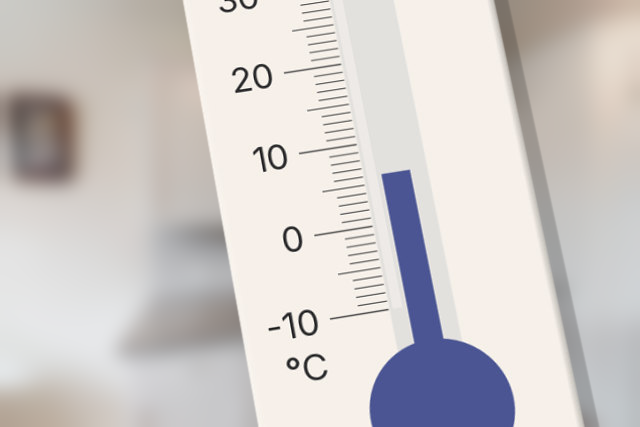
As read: 6; °C
